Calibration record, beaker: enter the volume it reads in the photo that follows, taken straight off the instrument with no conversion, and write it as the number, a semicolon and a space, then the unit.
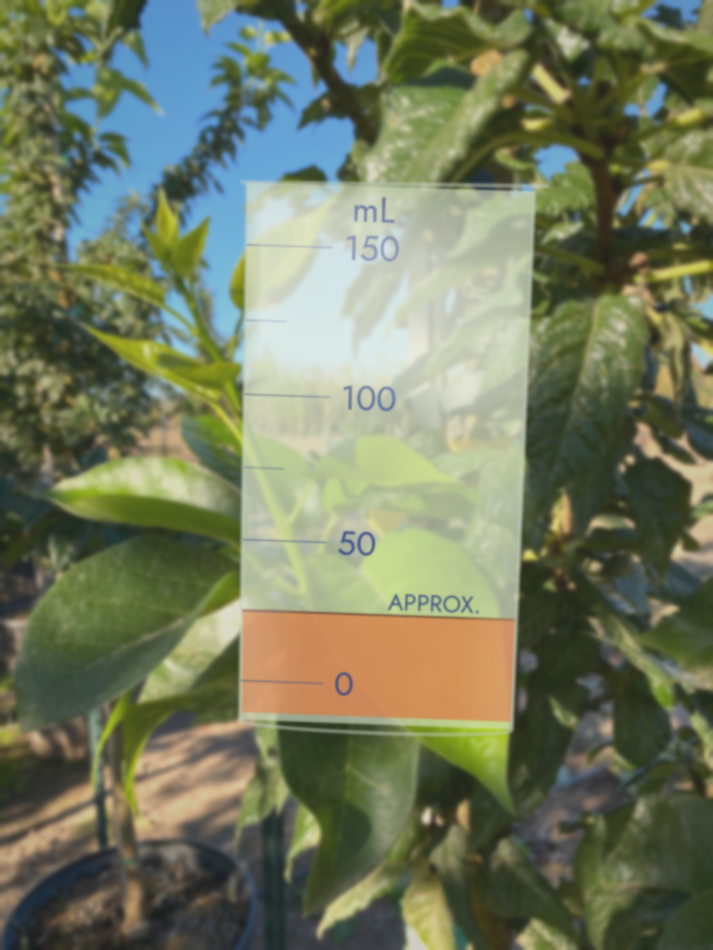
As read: 25; mL
